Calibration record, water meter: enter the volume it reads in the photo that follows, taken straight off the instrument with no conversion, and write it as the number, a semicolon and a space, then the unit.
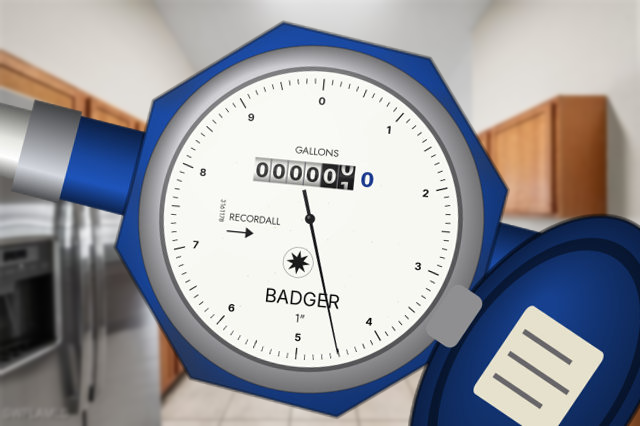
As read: 4.5; gal
